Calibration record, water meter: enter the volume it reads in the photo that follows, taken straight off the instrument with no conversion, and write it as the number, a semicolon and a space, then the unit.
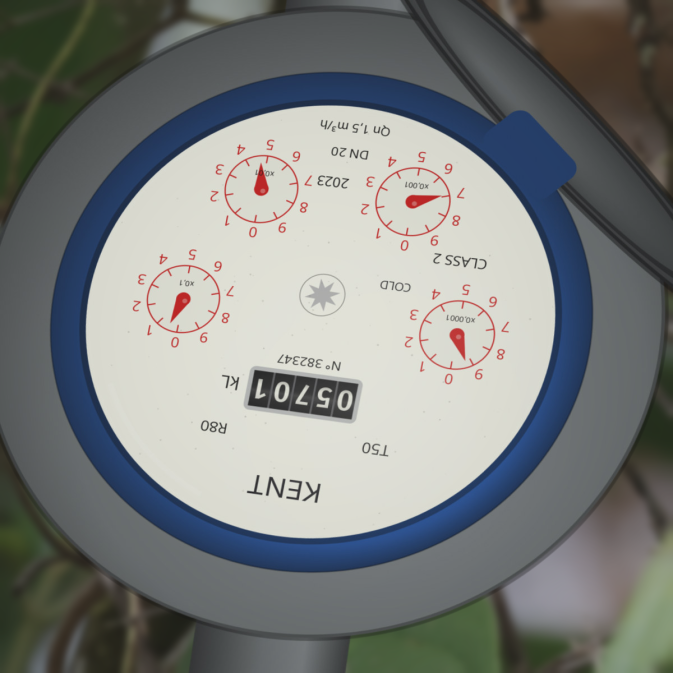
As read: 5701.0469; kL
